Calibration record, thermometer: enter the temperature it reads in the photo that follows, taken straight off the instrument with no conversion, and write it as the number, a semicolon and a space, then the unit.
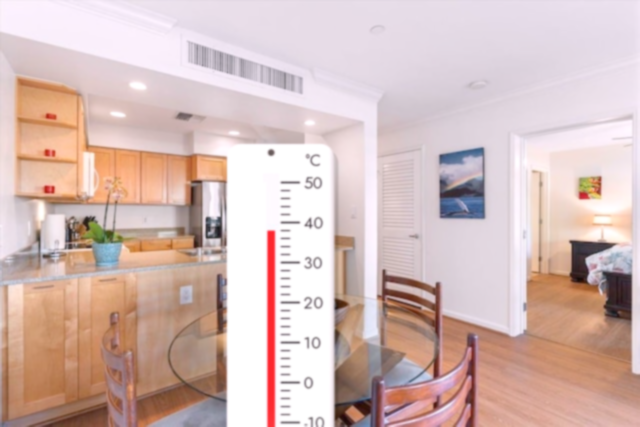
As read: 38; °C
